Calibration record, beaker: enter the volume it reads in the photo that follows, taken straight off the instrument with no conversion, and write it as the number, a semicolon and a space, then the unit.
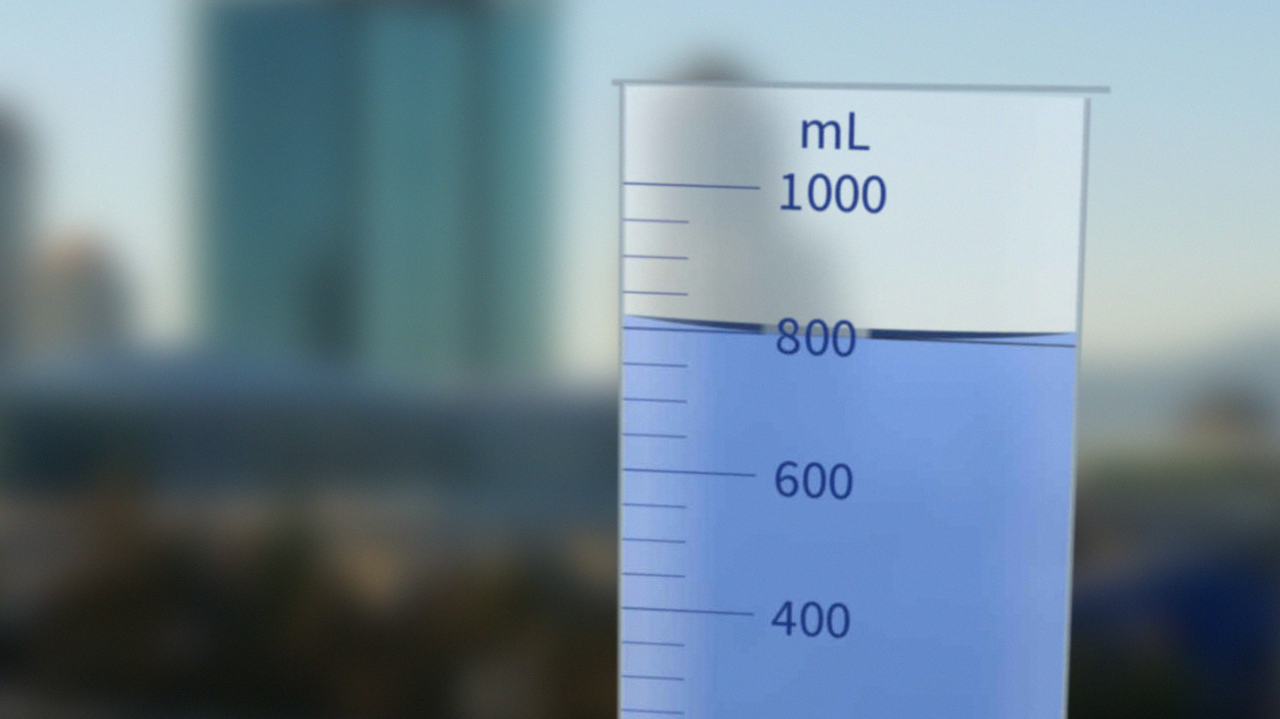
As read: 800; mL
